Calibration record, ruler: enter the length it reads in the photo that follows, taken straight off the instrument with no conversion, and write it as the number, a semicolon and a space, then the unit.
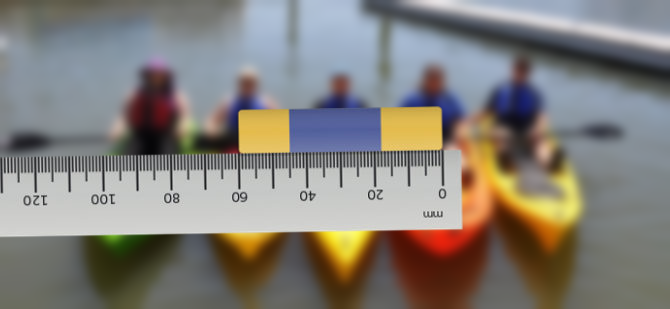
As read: 60; mm
